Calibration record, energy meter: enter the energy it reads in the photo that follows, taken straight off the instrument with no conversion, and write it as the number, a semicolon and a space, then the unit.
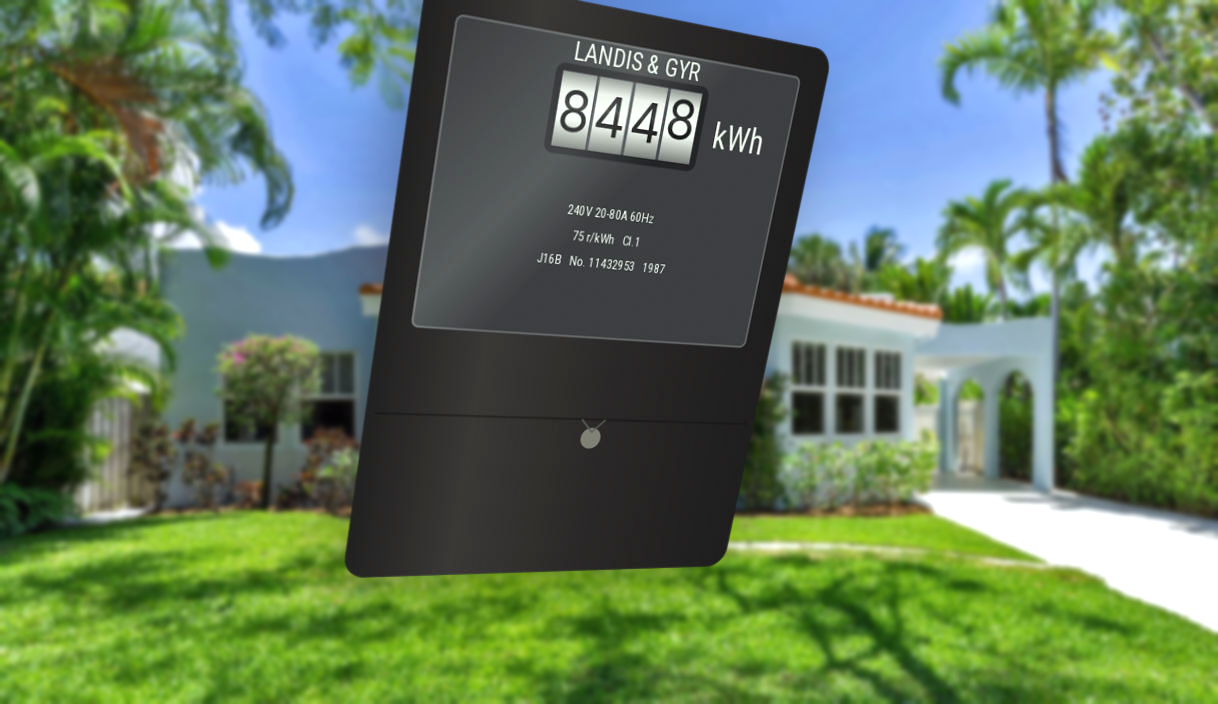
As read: 8448; kWh
